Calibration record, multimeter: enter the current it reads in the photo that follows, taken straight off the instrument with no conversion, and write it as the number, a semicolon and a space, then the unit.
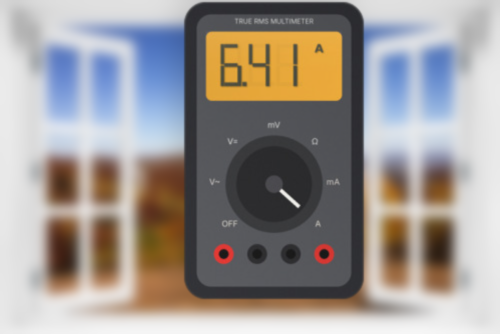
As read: 6.41; A
